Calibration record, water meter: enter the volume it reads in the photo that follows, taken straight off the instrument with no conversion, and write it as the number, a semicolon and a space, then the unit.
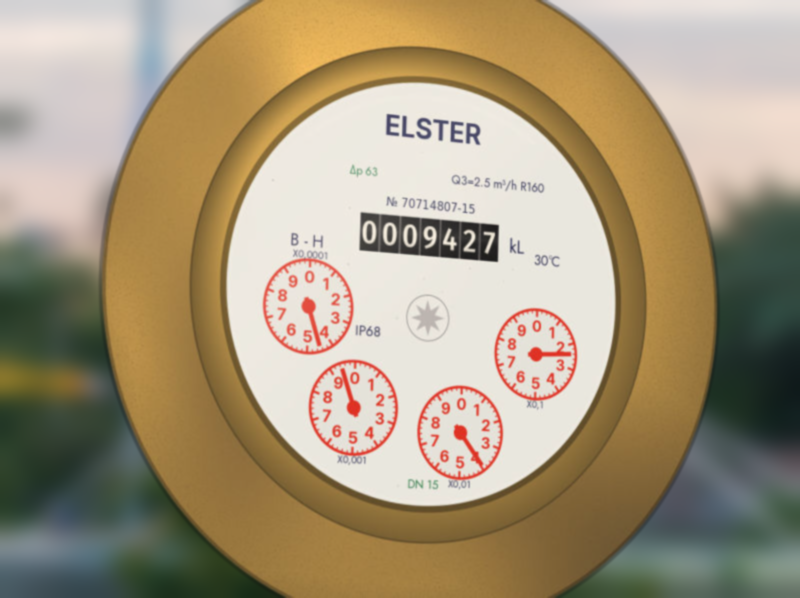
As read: 9427.2394; kL
